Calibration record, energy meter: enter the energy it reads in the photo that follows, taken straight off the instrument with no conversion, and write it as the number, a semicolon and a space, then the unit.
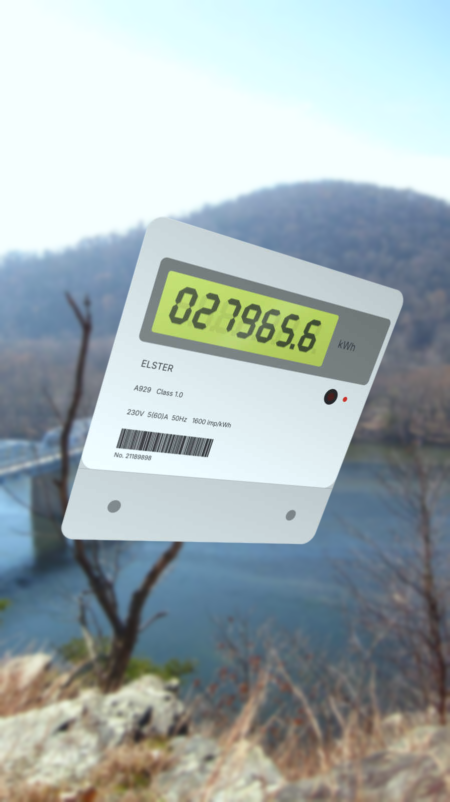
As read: 27965.6; kWh
